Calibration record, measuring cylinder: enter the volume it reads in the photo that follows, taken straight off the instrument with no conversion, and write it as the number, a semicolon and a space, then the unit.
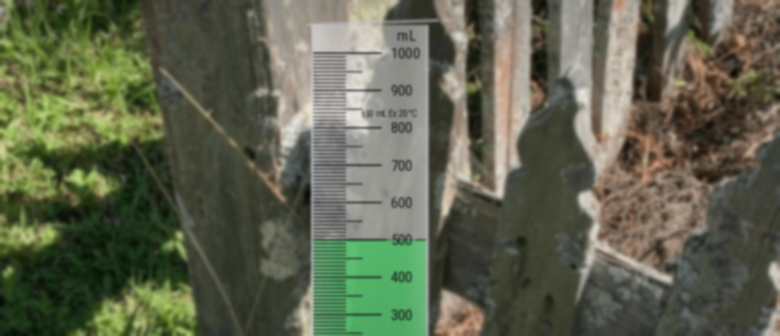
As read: 500; mL
